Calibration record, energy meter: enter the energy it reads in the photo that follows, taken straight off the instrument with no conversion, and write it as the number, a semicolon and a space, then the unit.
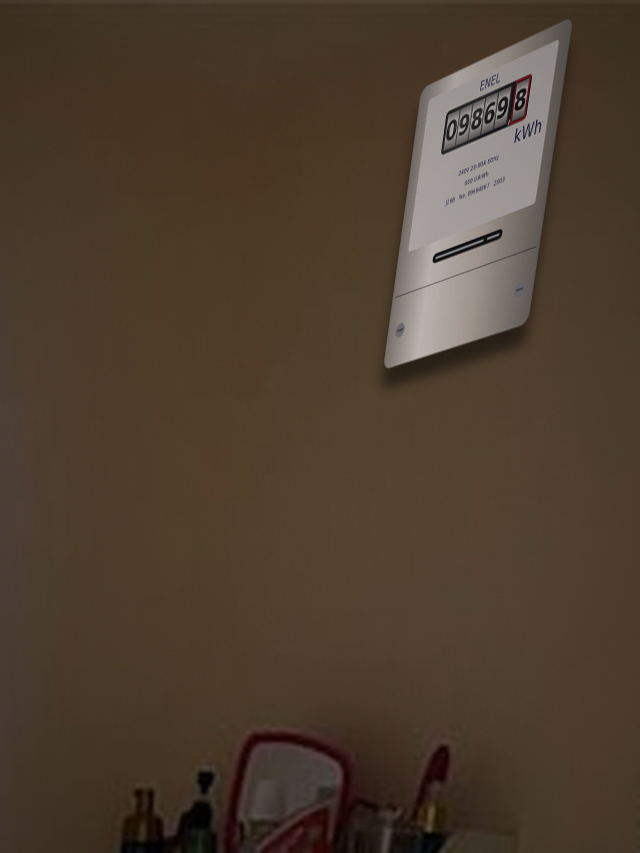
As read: 9869.8; kWh
